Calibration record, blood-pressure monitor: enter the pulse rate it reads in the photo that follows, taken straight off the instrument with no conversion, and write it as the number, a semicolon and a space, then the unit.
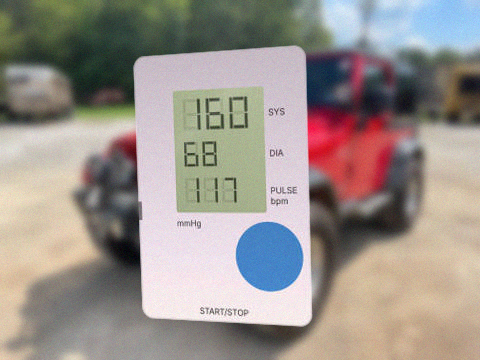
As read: 117; bpm
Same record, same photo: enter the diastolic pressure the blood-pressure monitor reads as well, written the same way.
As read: 68; mmHg
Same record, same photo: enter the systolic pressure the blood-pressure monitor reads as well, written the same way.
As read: 160; mmHg
